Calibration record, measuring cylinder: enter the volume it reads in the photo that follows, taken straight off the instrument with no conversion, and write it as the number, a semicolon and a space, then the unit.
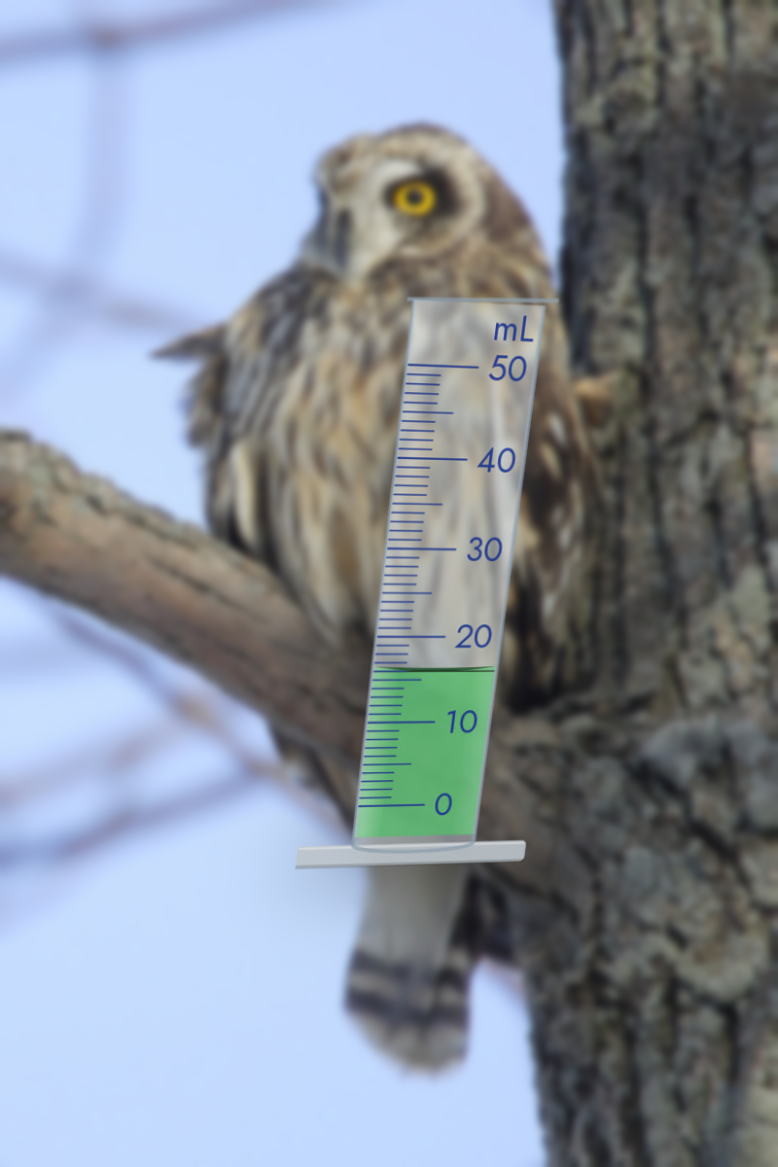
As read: 16; mL
